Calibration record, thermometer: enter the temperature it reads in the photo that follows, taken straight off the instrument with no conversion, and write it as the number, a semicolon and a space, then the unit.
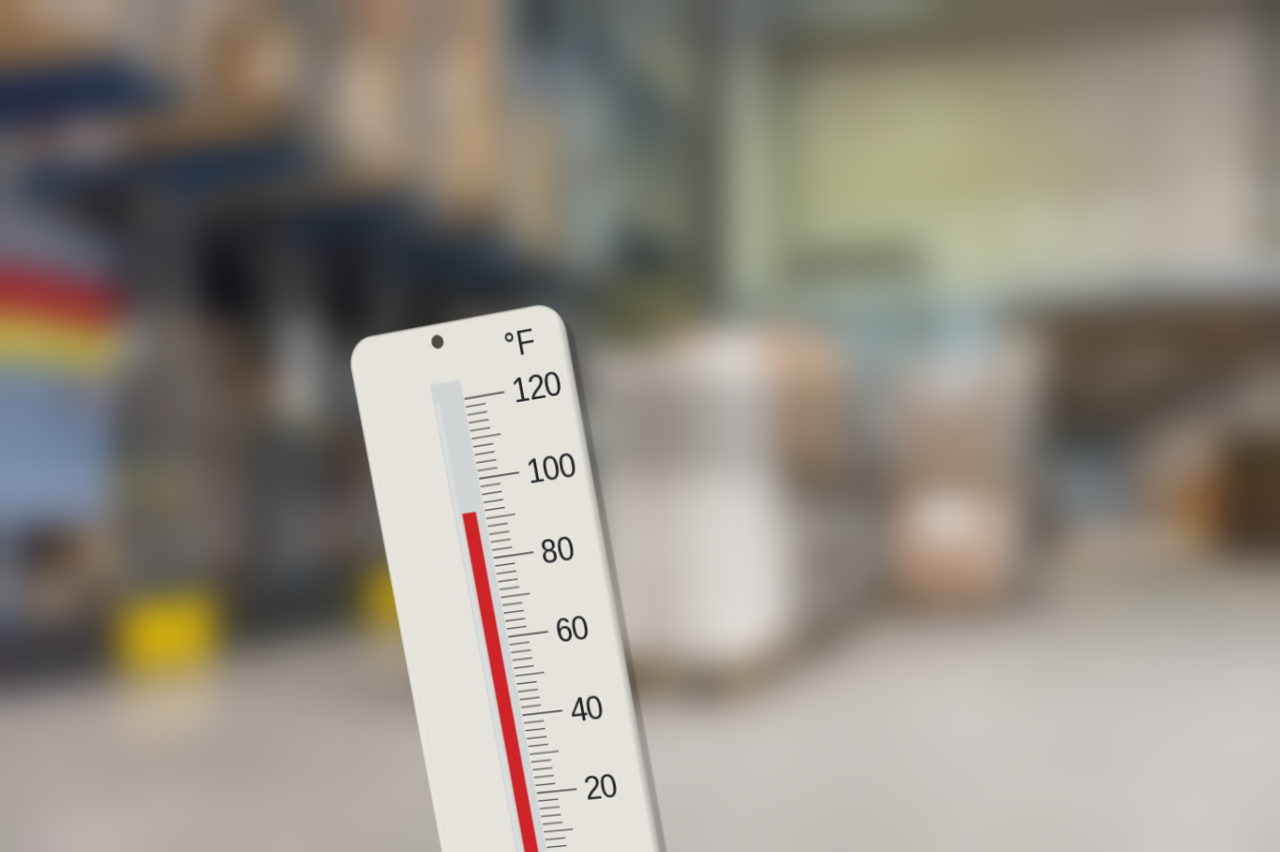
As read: 92; °F
